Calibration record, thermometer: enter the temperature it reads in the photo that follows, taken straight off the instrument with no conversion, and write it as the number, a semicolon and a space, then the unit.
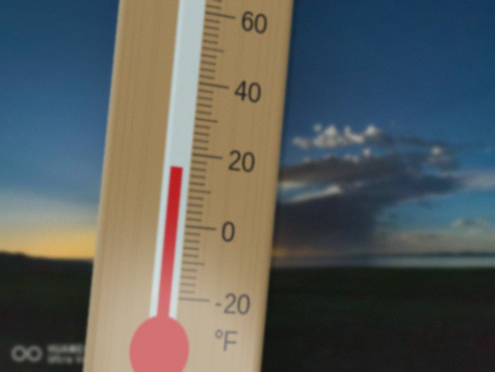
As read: 16; °F
